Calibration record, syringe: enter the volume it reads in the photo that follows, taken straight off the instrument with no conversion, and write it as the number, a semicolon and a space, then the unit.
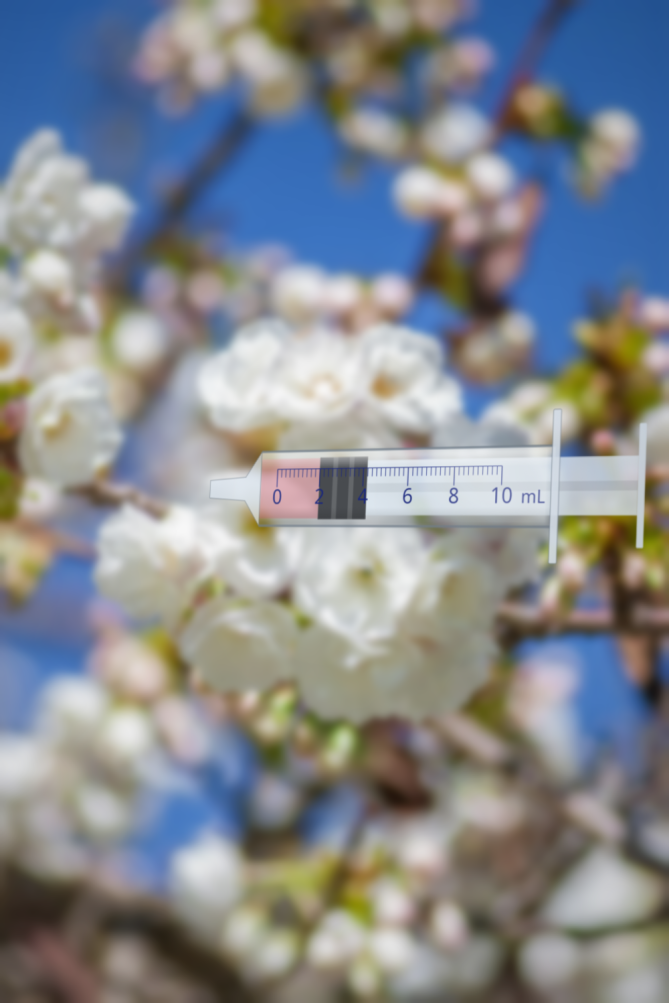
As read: 2; mL
